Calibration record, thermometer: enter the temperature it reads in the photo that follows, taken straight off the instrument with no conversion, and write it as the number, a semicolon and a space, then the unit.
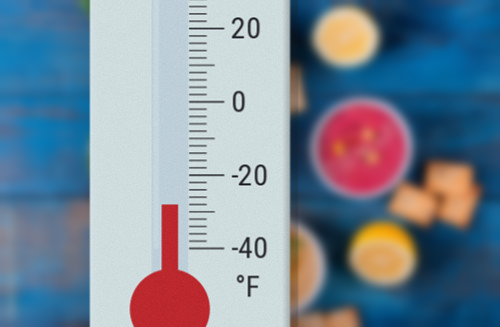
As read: -28; °F
